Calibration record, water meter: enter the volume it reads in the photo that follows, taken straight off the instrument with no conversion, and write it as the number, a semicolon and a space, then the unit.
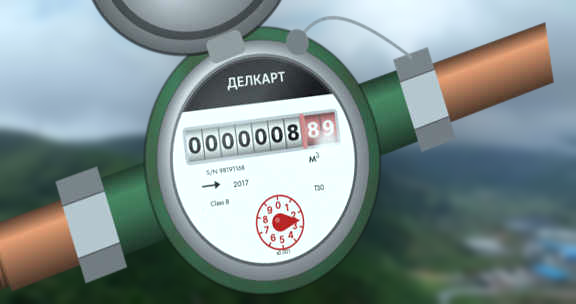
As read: 8.892; m³
